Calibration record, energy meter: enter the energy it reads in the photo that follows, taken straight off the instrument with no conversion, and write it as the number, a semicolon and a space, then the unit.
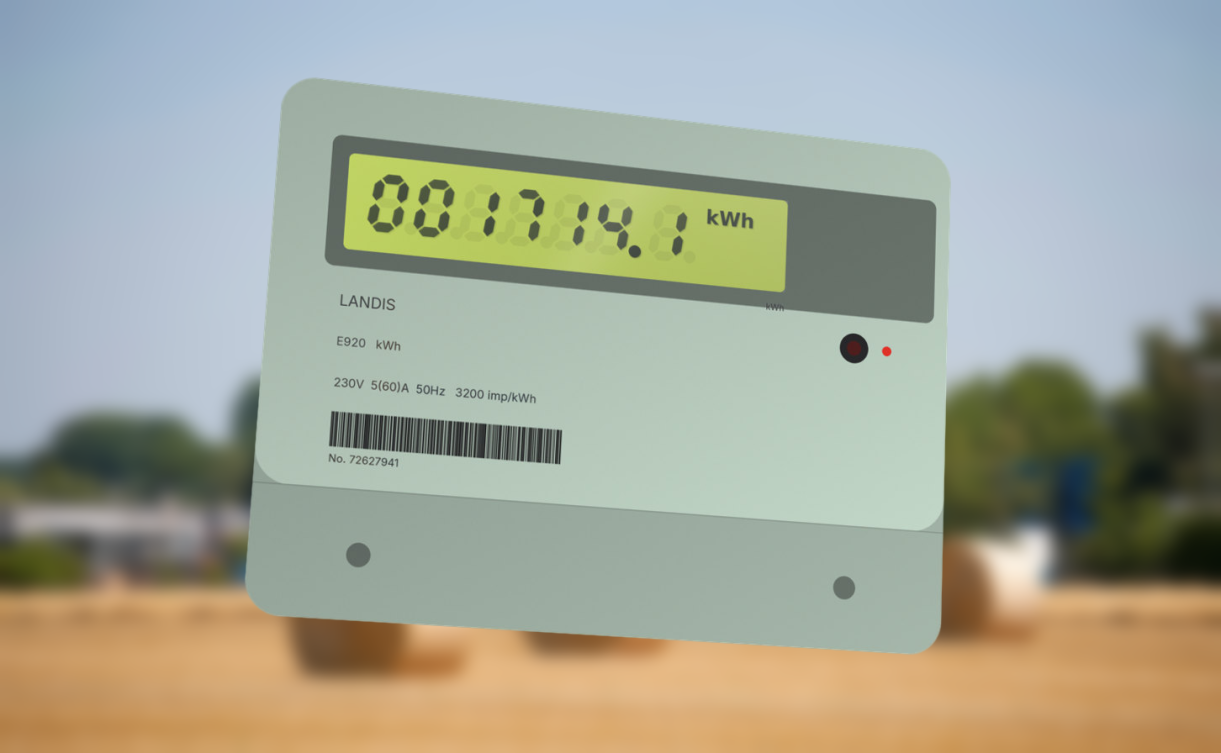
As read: 1714.1; kWh
